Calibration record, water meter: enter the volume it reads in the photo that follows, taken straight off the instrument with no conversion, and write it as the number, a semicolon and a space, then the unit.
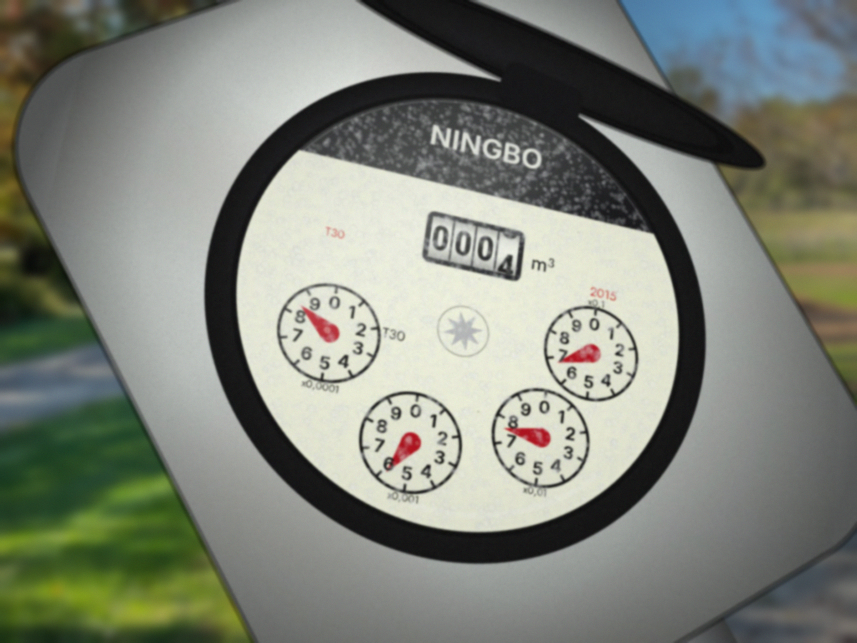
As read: 3.6758; m³
